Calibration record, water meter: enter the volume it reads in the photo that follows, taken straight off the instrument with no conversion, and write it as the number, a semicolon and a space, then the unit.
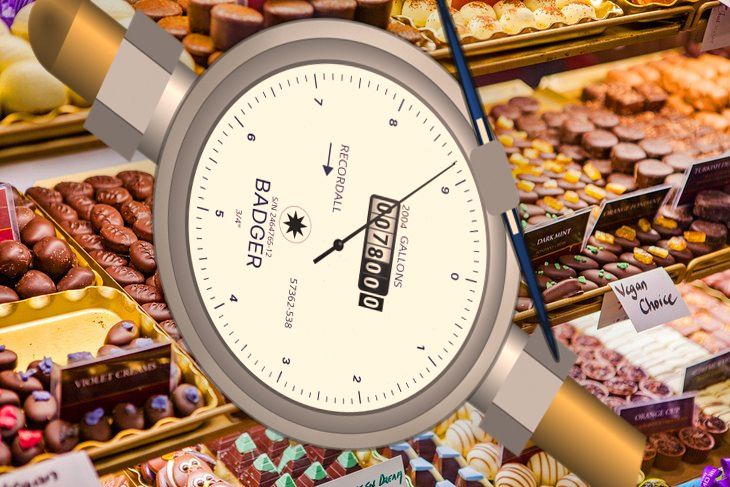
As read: 77998.8; gal
